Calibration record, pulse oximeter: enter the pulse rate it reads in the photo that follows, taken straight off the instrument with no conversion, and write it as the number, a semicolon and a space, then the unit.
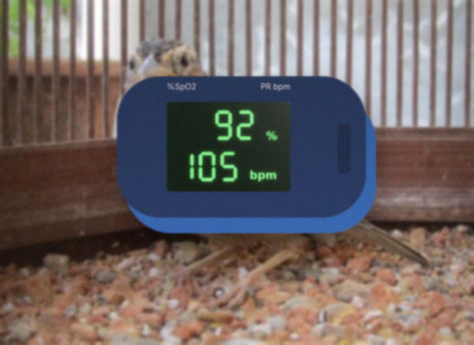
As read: 105; bpm
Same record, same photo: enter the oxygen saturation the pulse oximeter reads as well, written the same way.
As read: 92; %
